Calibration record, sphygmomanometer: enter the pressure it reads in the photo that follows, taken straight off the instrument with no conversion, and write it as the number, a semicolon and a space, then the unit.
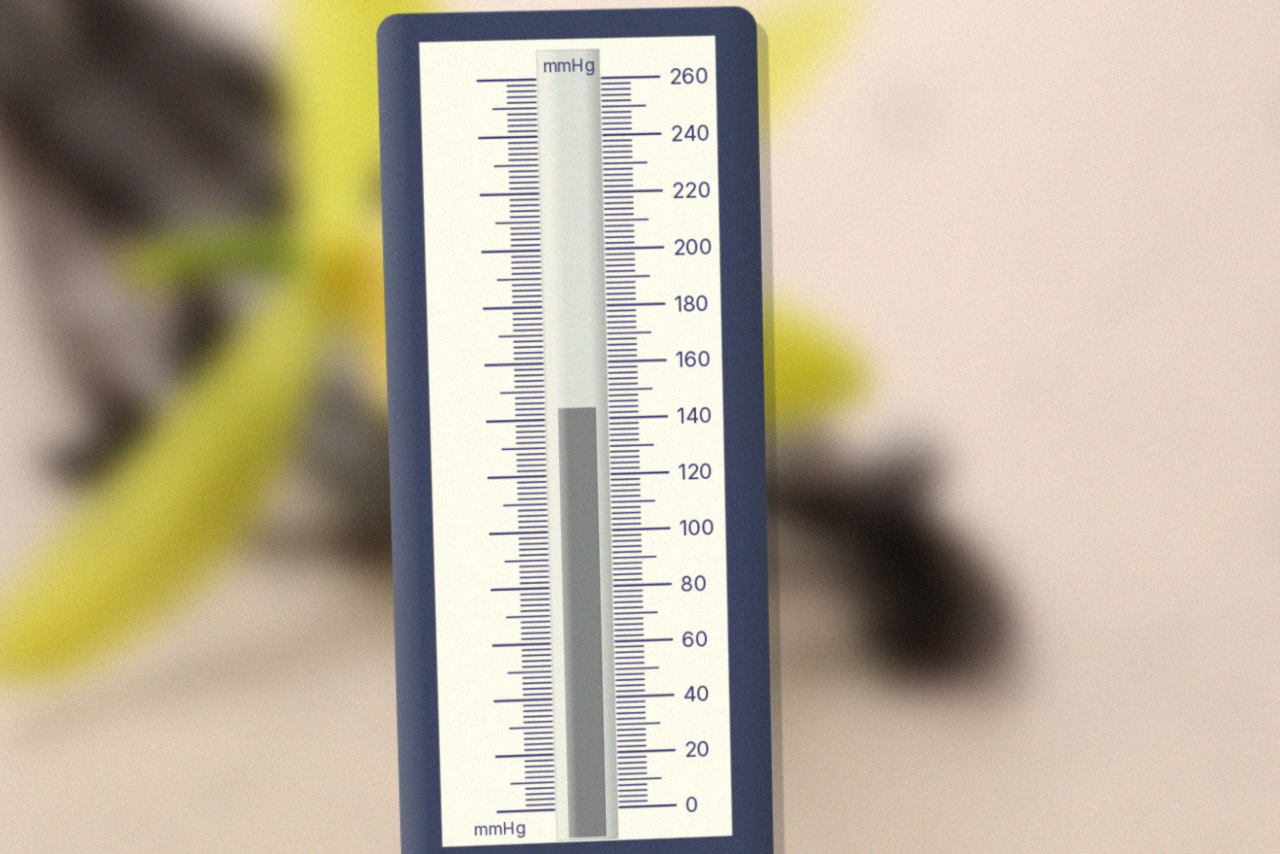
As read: 144; mmHg
